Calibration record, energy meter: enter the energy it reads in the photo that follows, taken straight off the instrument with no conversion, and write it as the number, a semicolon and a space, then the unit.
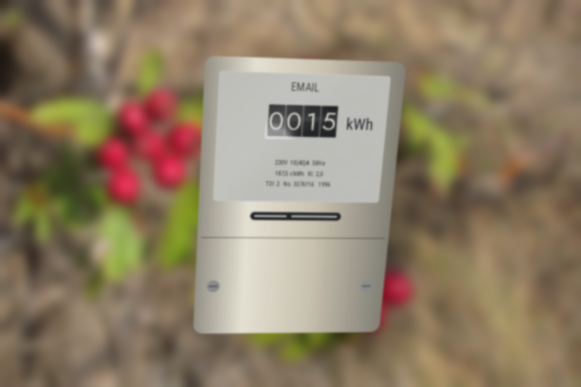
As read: 15; kWh
